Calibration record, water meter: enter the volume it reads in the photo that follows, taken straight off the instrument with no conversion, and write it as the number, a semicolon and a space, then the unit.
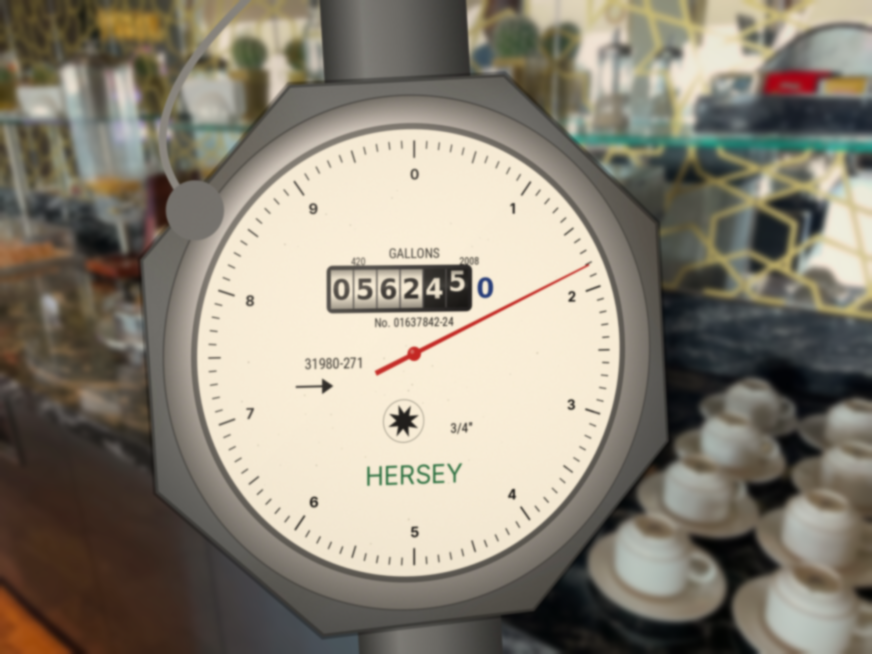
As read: 562451.8; gal
